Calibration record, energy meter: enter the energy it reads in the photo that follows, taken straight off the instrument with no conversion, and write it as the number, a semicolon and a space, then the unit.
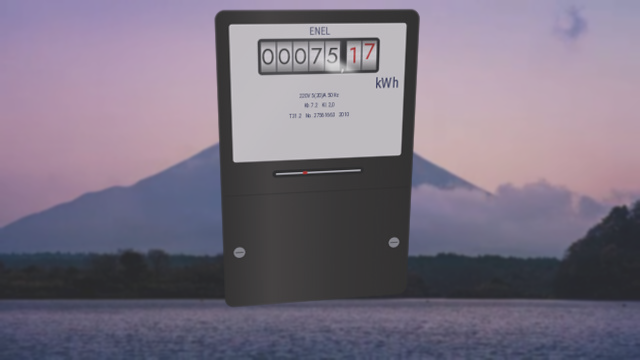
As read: 75.17; kWh
